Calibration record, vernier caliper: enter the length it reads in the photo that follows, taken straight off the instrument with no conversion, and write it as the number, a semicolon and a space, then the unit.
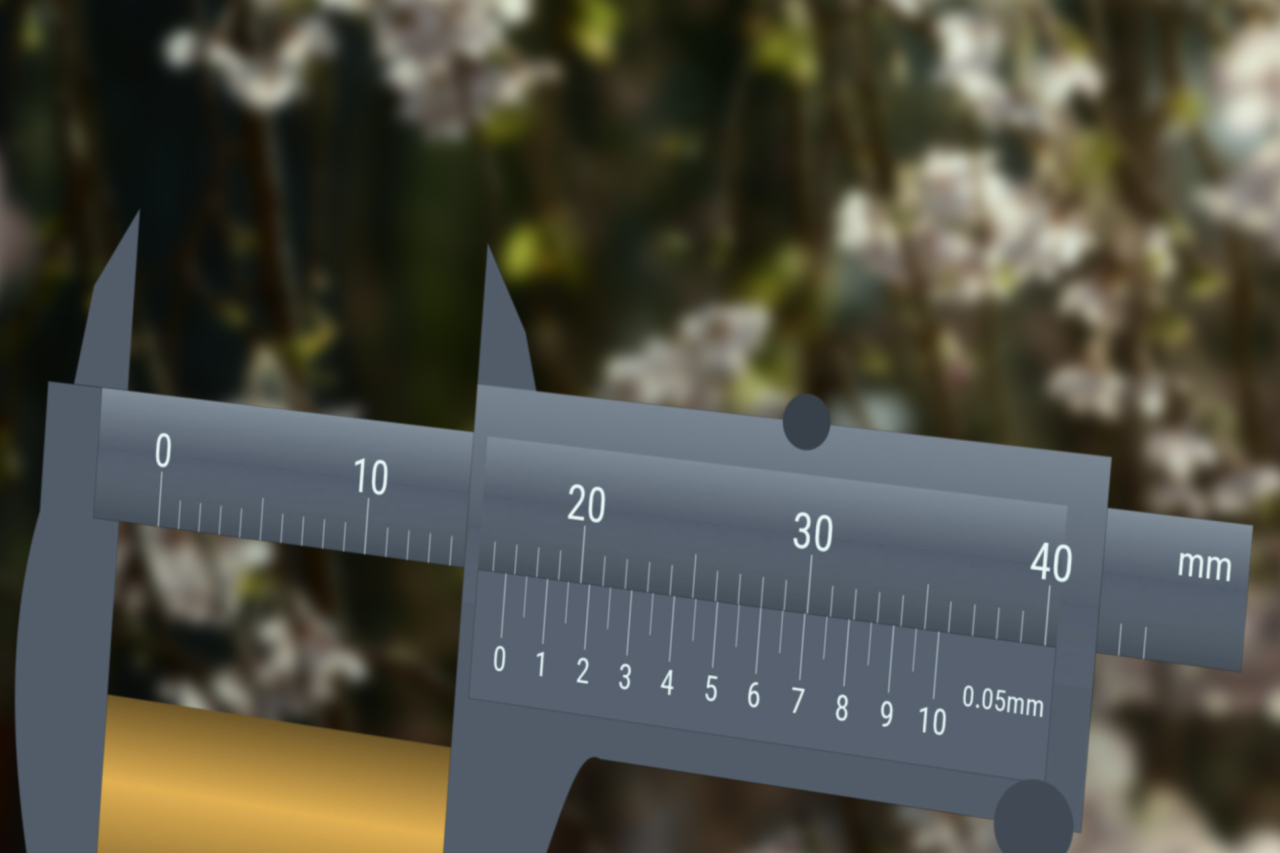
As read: 16.6; mm
